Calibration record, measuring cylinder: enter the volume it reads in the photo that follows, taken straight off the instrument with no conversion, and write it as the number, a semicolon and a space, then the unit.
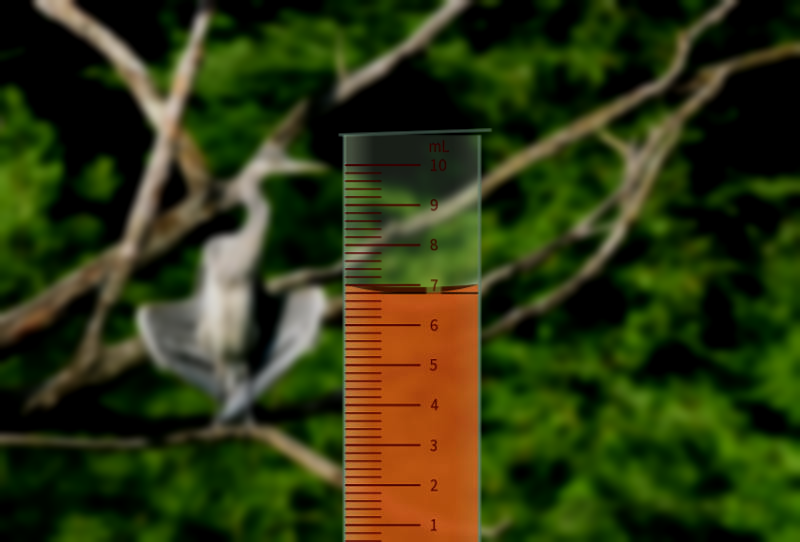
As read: 6.8; mL
